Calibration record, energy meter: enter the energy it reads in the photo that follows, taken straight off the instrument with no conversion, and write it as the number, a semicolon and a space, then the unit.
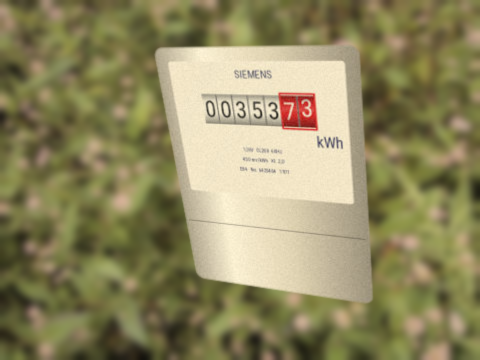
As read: 353.73; kWh
